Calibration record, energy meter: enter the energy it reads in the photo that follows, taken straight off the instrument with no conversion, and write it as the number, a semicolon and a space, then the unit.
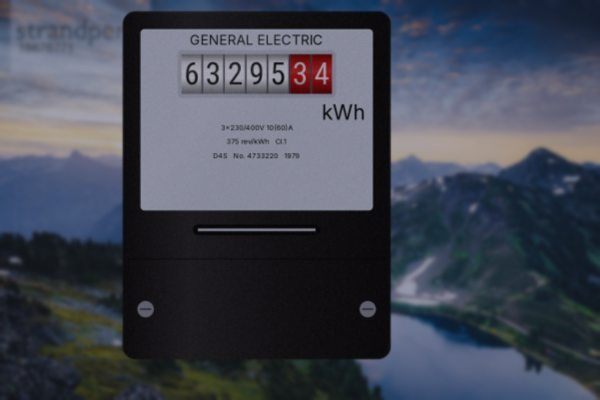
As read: 63295.34; kWh
